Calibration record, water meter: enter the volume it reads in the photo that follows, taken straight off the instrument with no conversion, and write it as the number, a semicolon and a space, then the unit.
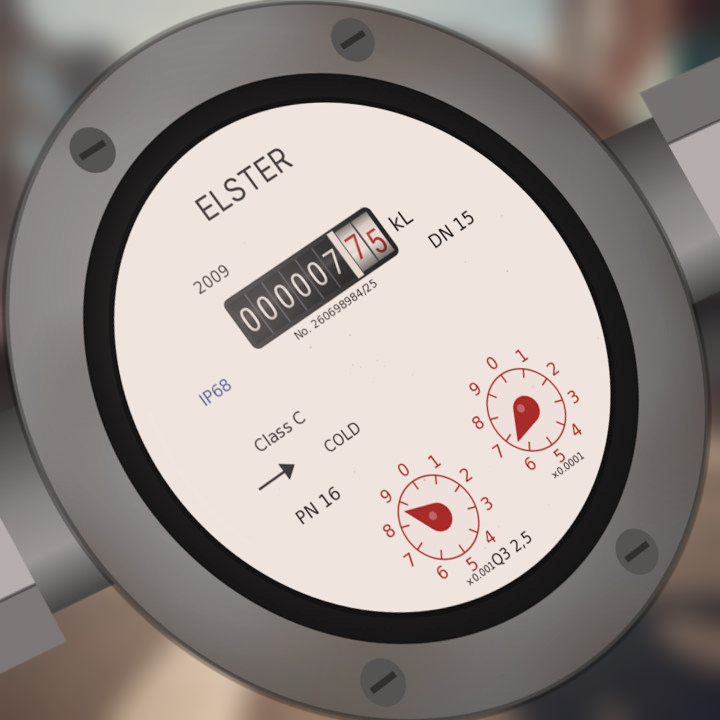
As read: 7.7486; kL
